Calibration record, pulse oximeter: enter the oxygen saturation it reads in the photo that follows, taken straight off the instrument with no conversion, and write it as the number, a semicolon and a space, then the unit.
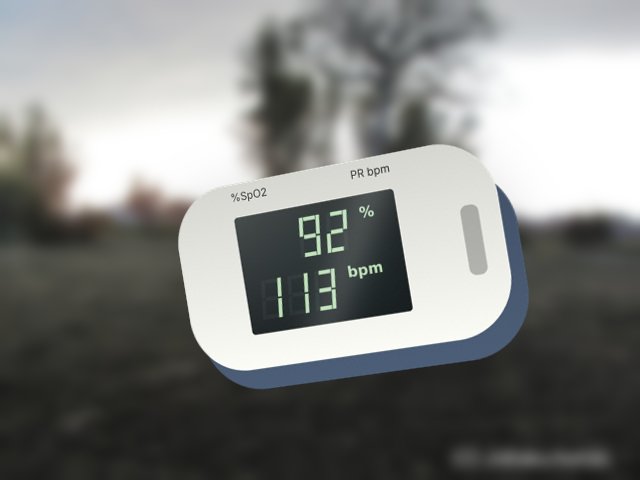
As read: 92; %
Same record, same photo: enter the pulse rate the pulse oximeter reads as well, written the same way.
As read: 113; bpm
